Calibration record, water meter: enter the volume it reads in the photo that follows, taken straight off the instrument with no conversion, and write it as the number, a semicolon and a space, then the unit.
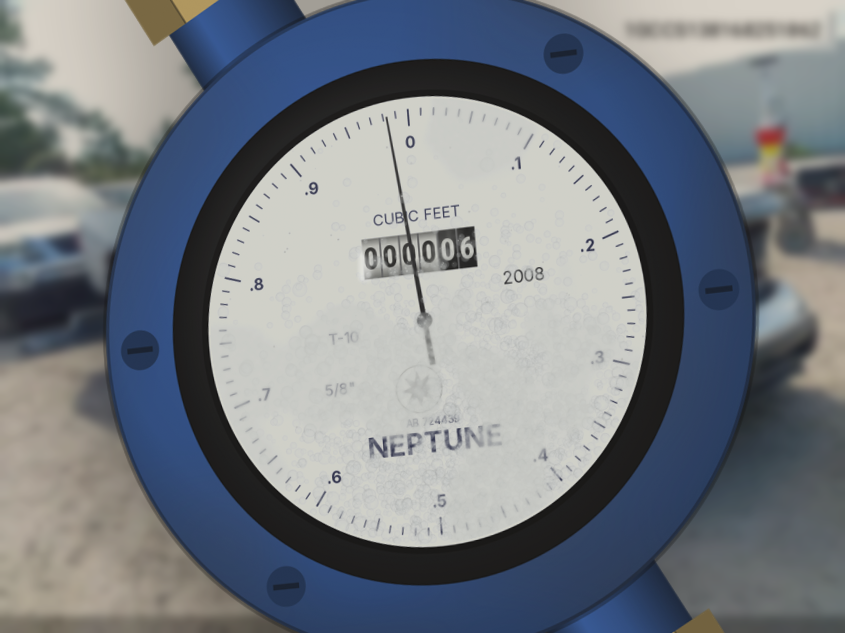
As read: 5.98; ft³
